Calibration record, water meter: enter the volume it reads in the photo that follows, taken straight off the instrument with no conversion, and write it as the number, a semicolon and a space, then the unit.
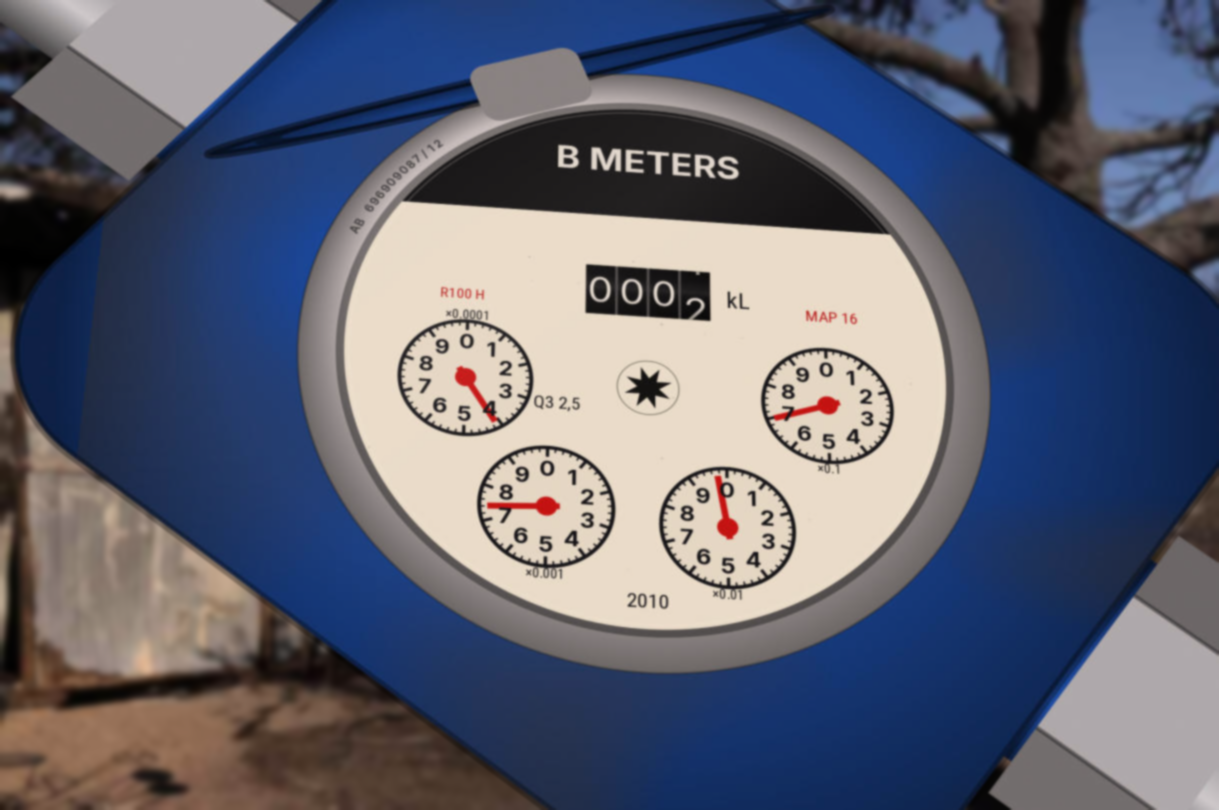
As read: 1.6974; kL
